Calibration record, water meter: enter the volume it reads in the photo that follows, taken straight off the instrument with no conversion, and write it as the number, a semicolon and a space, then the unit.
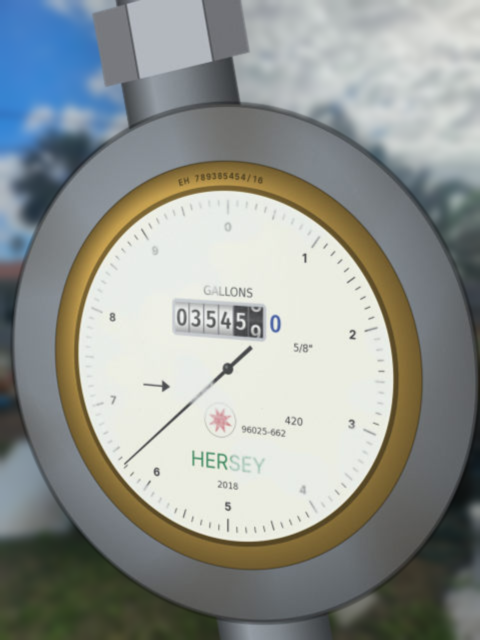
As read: 354586.3; gal
